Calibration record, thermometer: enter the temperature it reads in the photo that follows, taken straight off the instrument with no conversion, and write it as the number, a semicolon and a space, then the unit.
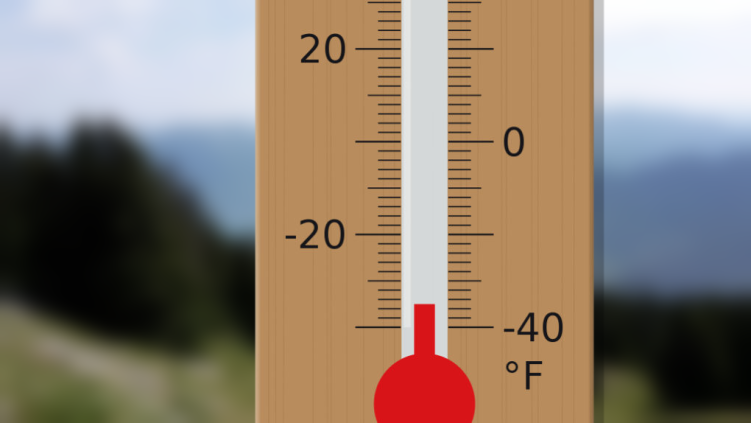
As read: -35; °F
